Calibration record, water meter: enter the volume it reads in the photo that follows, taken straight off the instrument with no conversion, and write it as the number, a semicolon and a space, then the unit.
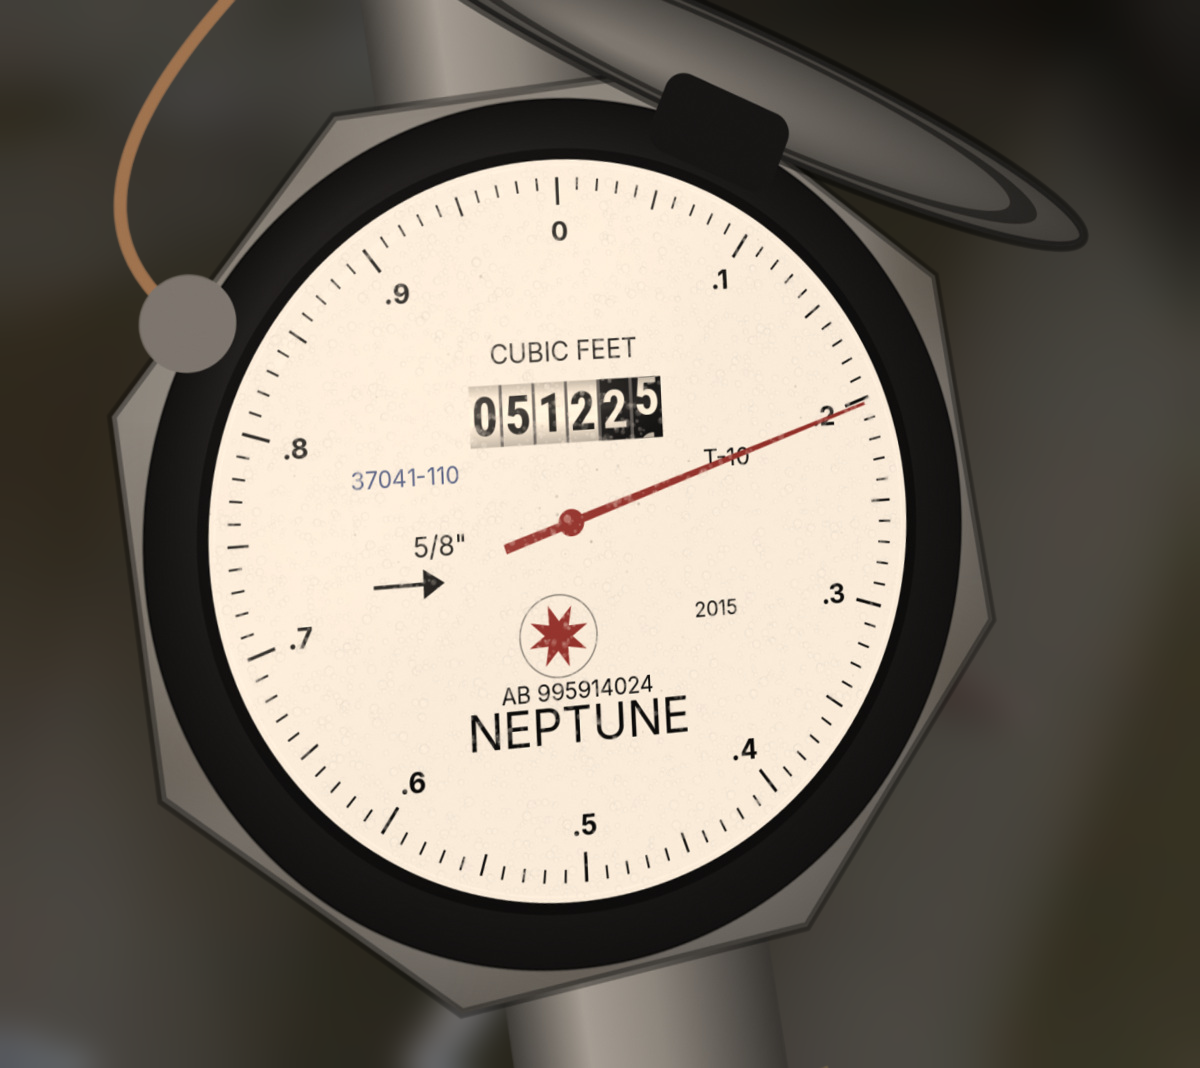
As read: 51225.20; ft³
